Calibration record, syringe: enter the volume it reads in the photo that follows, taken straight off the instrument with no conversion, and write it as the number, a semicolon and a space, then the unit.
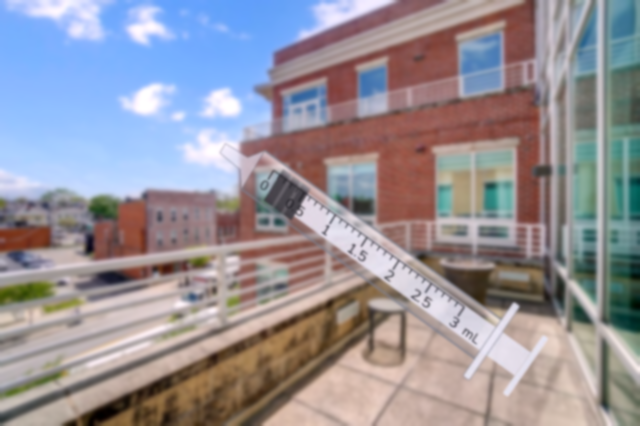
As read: 0.1; mL
